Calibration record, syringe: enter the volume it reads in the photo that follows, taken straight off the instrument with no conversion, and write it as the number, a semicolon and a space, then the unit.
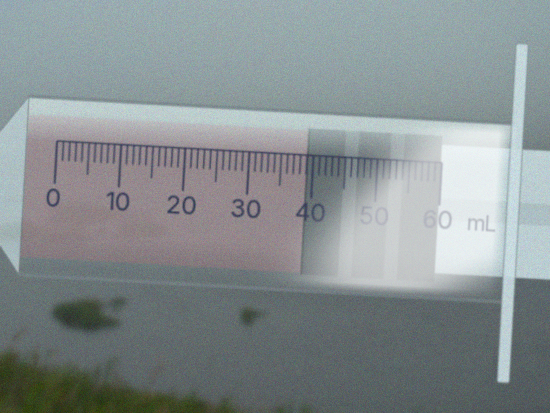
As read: 39; mL
